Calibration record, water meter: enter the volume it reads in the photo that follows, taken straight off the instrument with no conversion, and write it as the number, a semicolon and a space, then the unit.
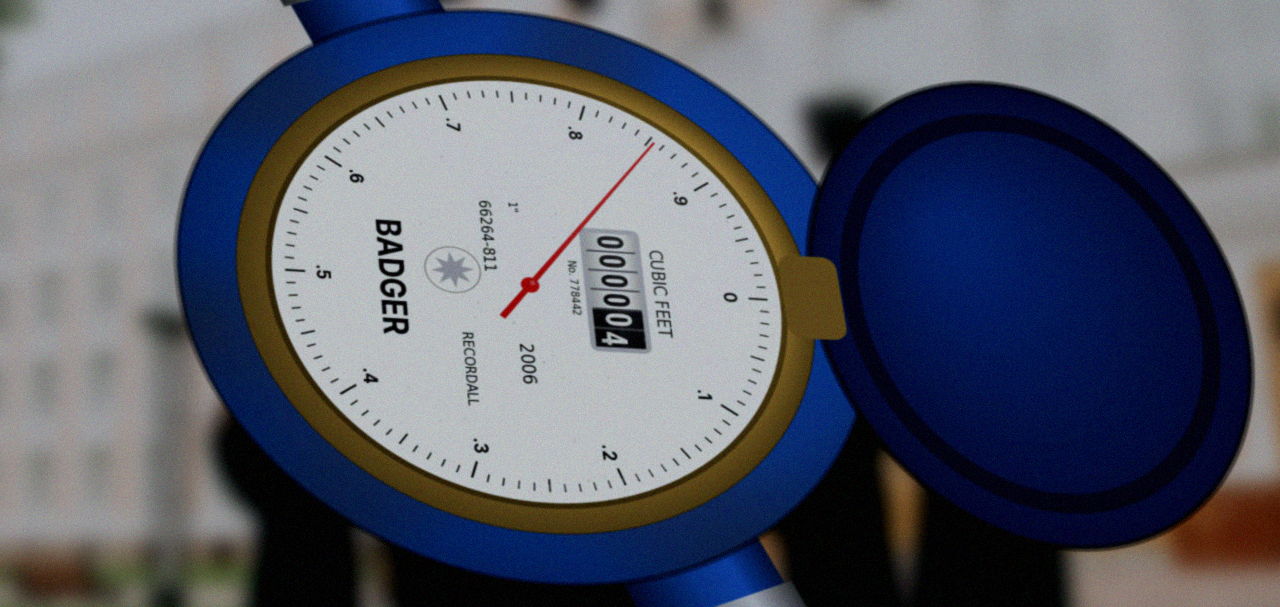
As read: 3.85; ft³
